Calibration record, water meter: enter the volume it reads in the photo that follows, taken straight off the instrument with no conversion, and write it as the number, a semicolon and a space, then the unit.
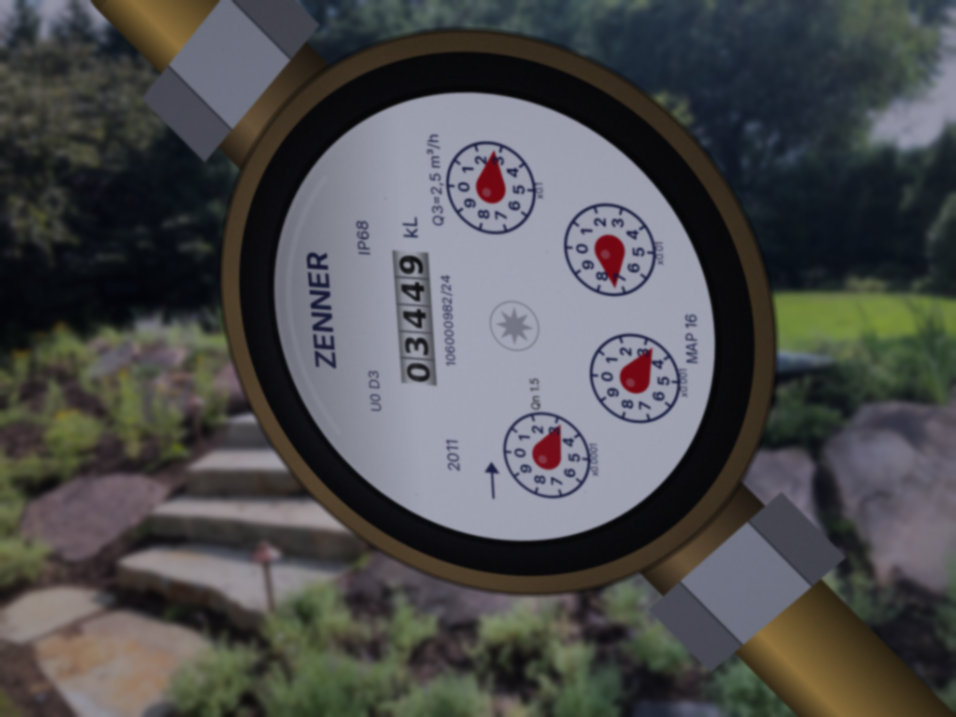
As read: 3449.2733; kL
